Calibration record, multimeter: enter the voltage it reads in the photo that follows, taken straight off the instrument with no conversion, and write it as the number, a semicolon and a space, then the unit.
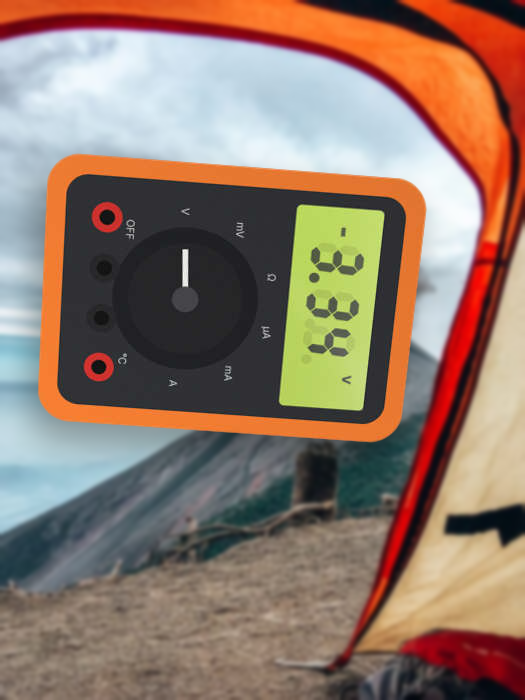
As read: -3.34; V
